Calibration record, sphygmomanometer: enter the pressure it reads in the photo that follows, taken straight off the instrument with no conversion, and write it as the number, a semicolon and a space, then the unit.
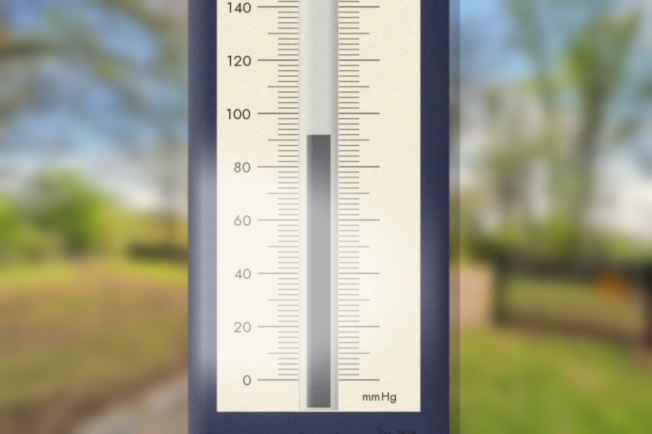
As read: 92; mmHg
